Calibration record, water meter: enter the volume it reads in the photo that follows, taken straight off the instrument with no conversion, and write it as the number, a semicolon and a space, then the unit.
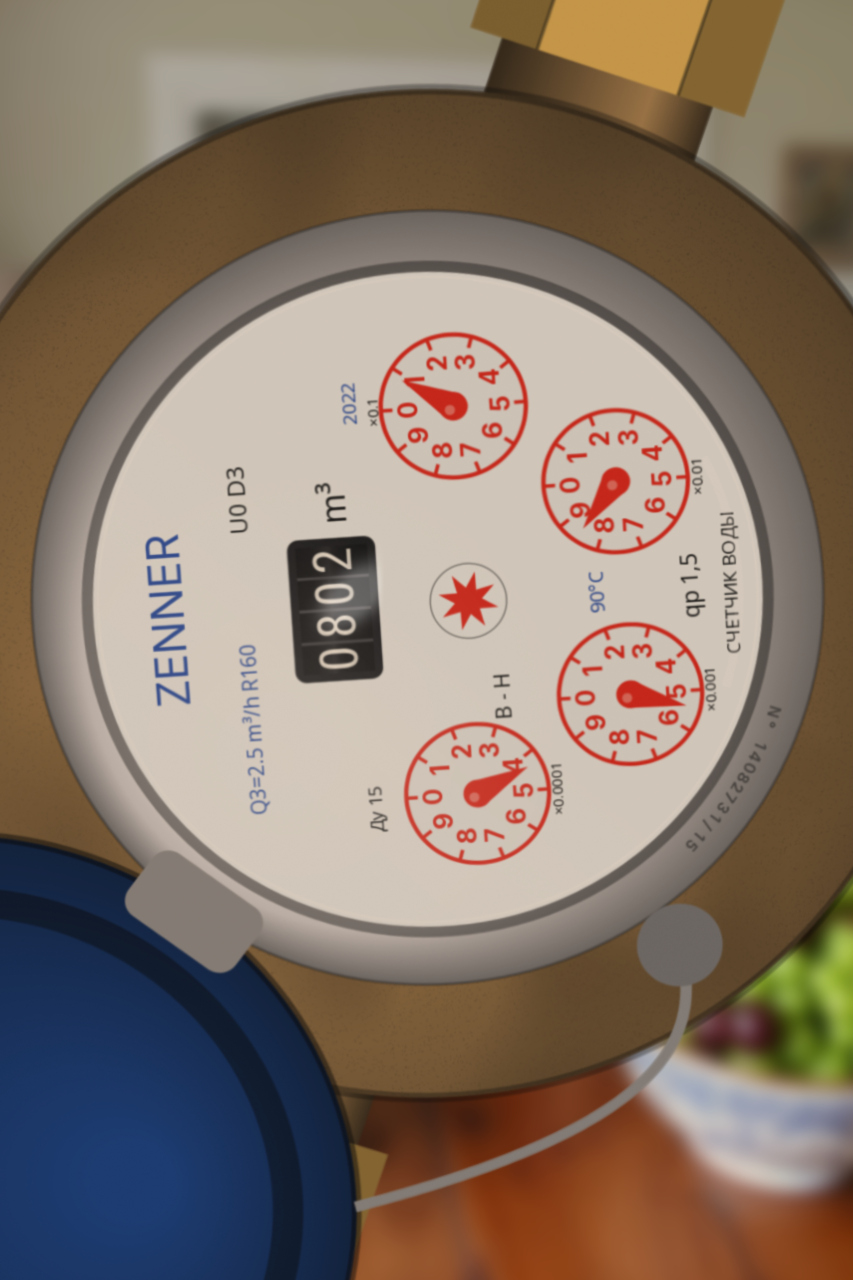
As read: 802.0854; m³
